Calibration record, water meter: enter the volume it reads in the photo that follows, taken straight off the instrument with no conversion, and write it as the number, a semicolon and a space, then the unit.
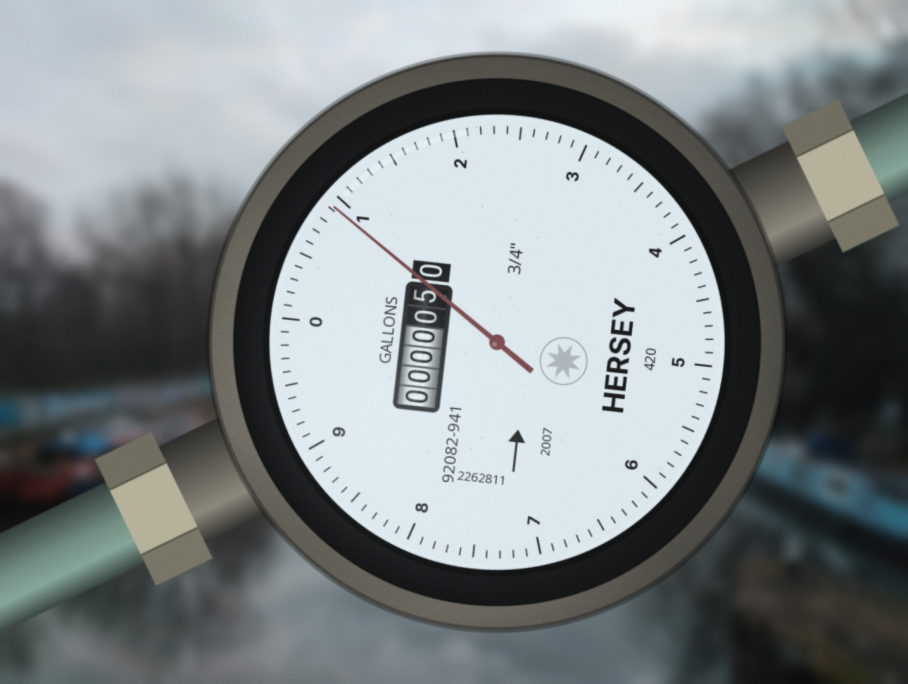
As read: 50.9; gal
